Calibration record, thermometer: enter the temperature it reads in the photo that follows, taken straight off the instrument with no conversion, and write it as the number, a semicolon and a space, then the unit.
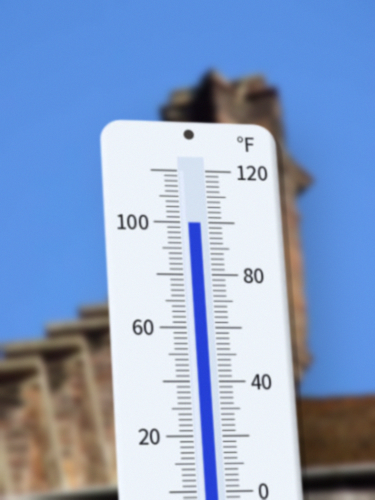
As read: 100; °F
